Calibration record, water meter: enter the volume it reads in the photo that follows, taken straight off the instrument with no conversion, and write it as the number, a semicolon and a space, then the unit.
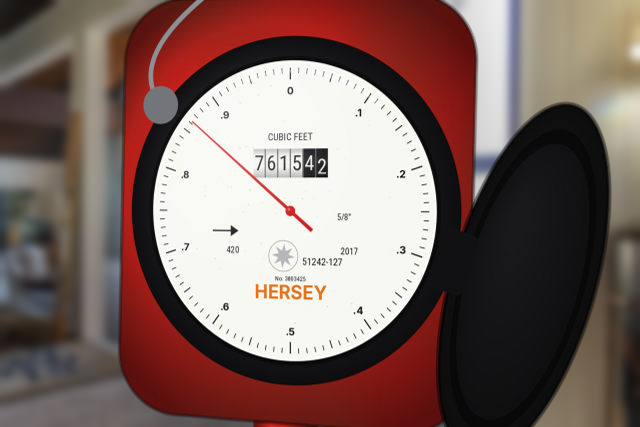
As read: 761541.86; ft³
